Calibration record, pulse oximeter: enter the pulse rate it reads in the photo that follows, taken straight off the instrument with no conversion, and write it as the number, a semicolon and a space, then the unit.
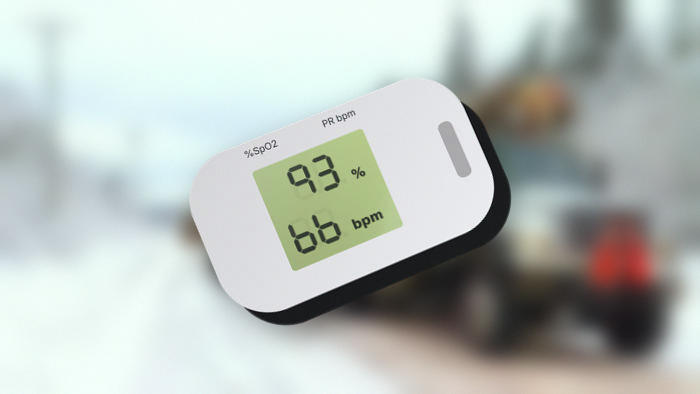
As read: 66; bpm
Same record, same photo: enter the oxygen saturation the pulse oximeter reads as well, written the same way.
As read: 93; %
